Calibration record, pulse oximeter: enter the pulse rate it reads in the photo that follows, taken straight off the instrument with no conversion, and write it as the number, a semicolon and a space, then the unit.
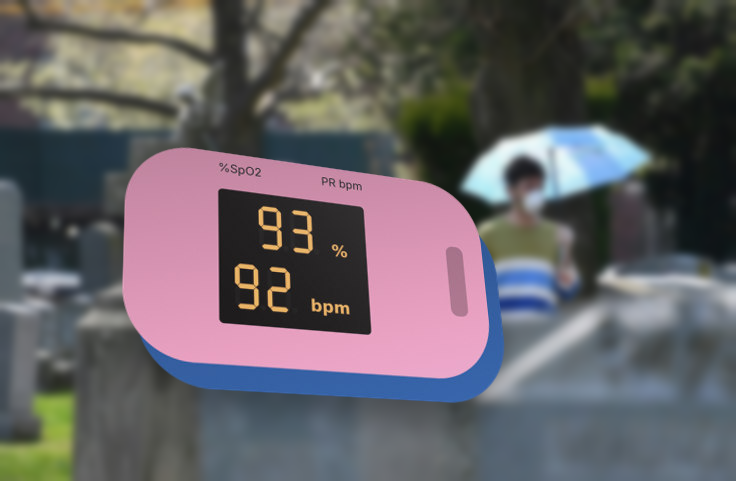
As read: 92; bpm
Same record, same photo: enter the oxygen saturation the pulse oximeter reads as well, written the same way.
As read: 93; %
